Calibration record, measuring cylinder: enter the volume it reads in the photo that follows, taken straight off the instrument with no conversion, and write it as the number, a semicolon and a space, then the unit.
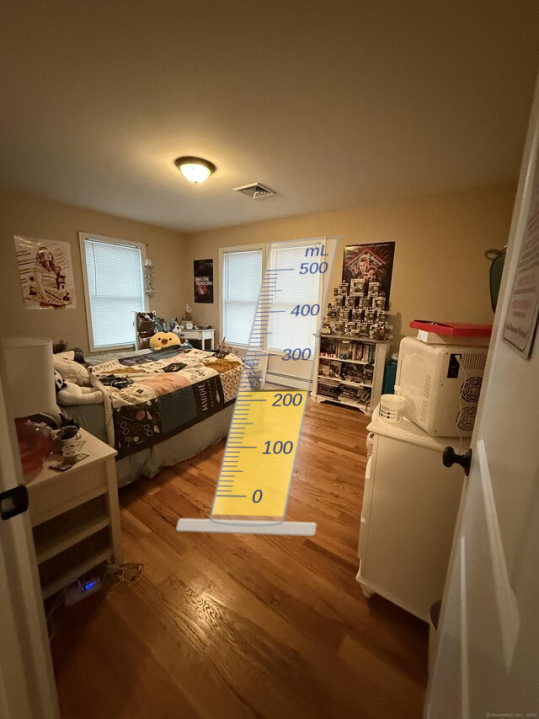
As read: 220; mL
